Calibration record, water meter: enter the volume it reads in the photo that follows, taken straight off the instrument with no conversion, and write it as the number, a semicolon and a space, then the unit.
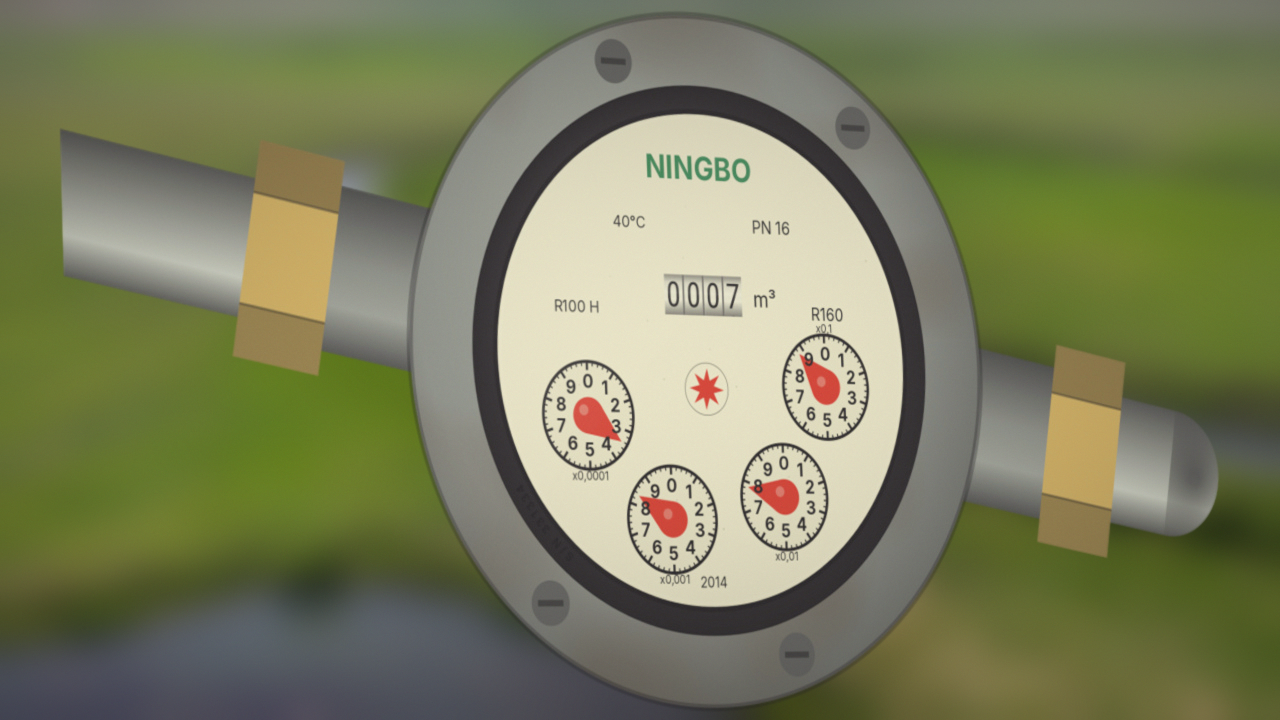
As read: 7.8783; m³
